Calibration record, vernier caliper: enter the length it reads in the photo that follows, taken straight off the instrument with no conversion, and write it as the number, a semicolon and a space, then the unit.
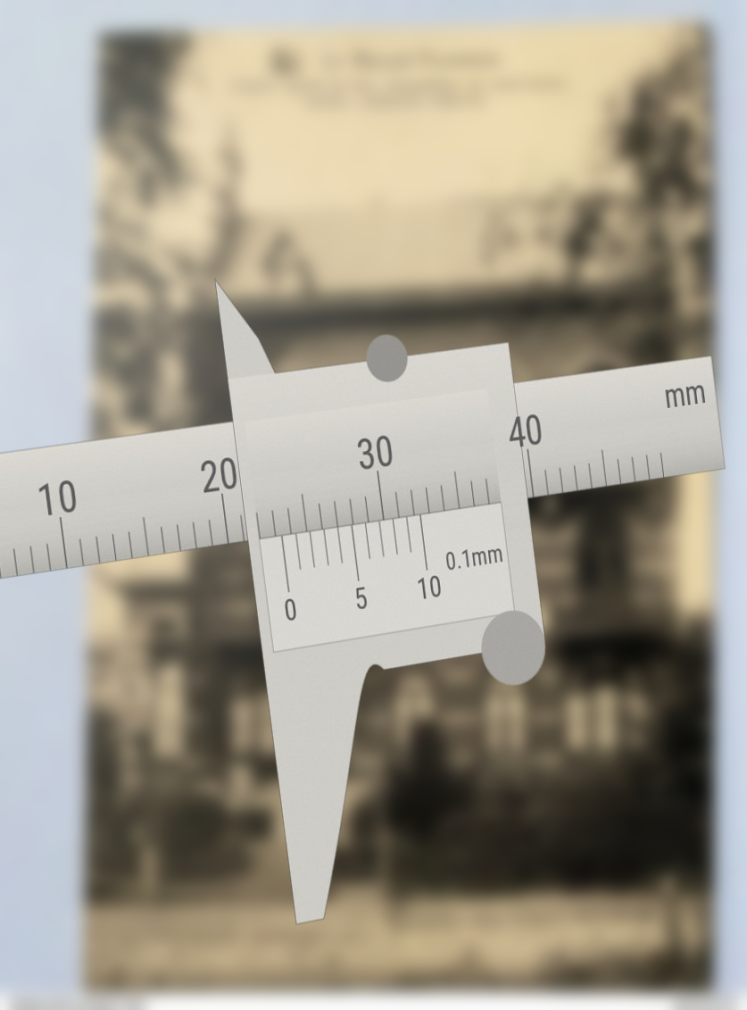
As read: 23.4; mm
